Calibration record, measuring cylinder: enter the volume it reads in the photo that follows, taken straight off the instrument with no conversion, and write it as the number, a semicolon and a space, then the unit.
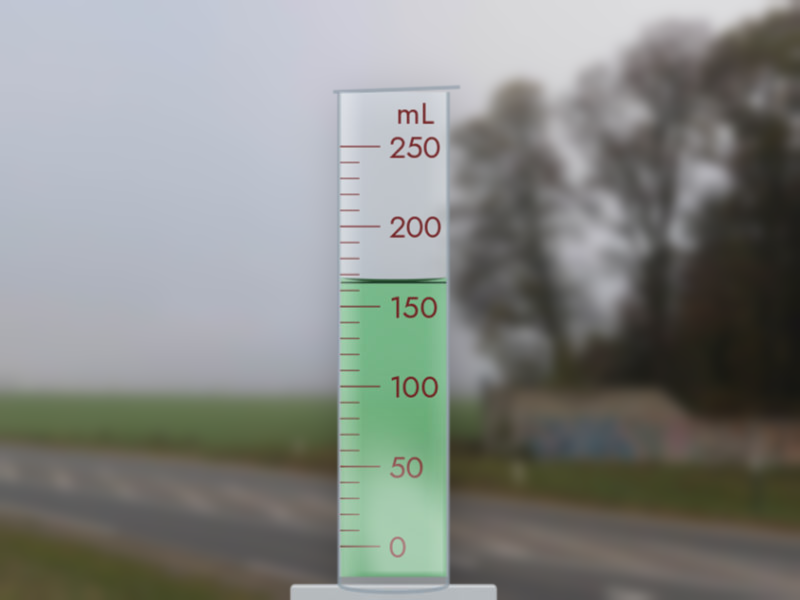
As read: 165; mL
